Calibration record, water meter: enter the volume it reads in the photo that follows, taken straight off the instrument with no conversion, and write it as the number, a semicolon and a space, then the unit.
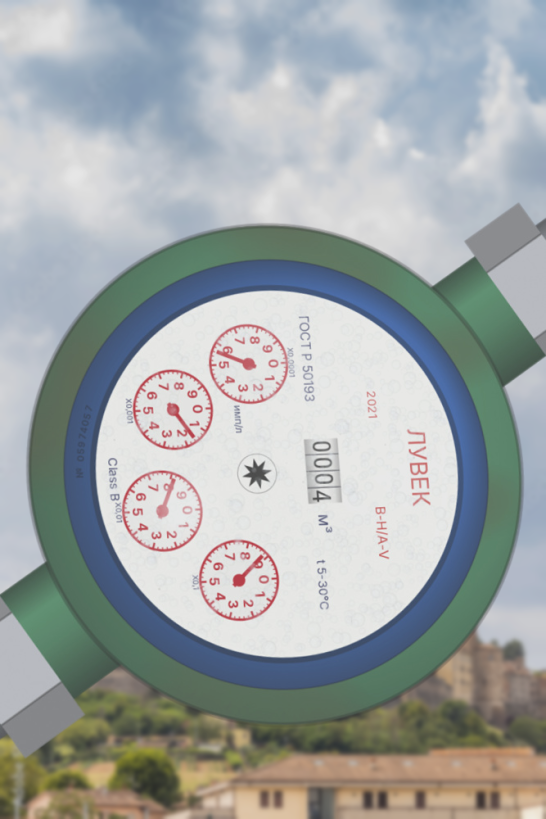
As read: 3.8815; m³
